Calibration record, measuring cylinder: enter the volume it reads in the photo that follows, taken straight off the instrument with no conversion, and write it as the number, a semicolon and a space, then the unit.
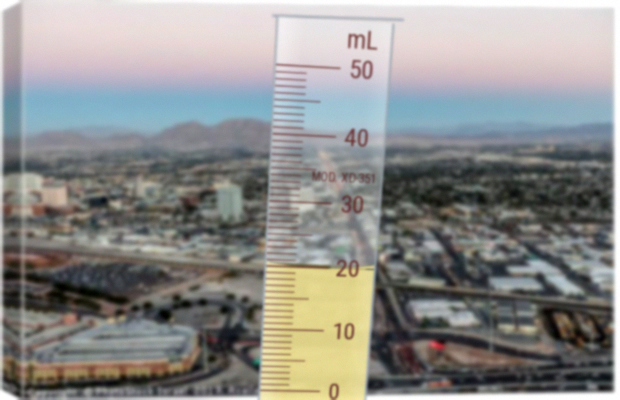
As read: 20; mL
